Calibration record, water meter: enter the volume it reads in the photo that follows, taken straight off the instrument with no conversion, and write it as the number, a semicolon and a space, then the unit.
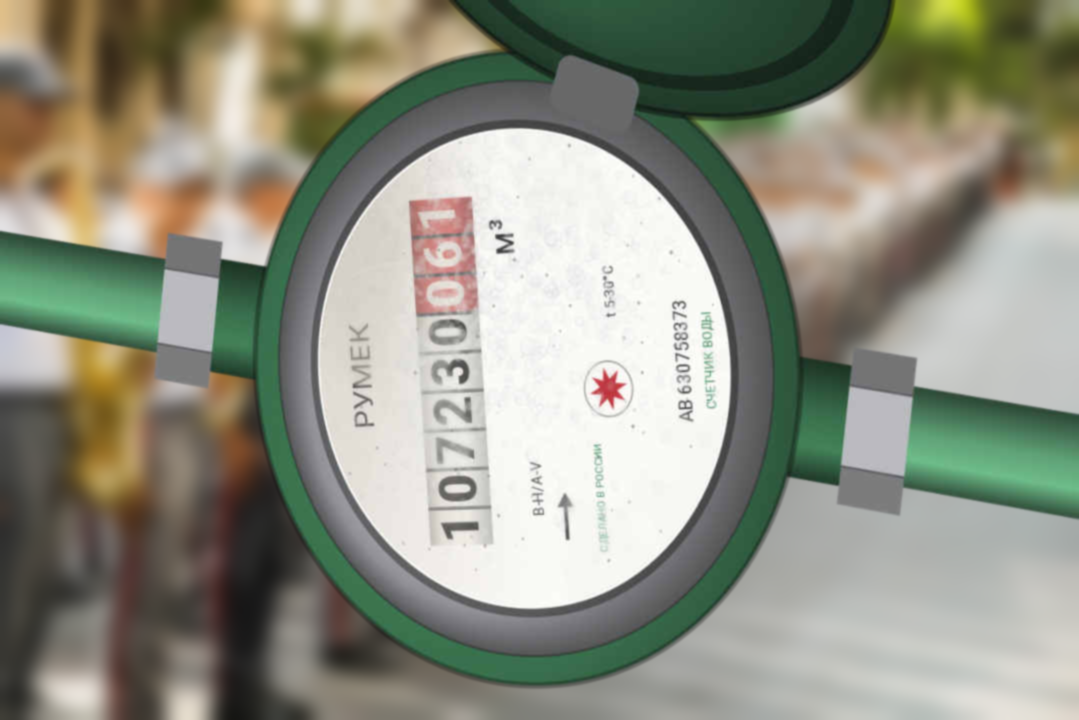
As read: 107230.061; m³
